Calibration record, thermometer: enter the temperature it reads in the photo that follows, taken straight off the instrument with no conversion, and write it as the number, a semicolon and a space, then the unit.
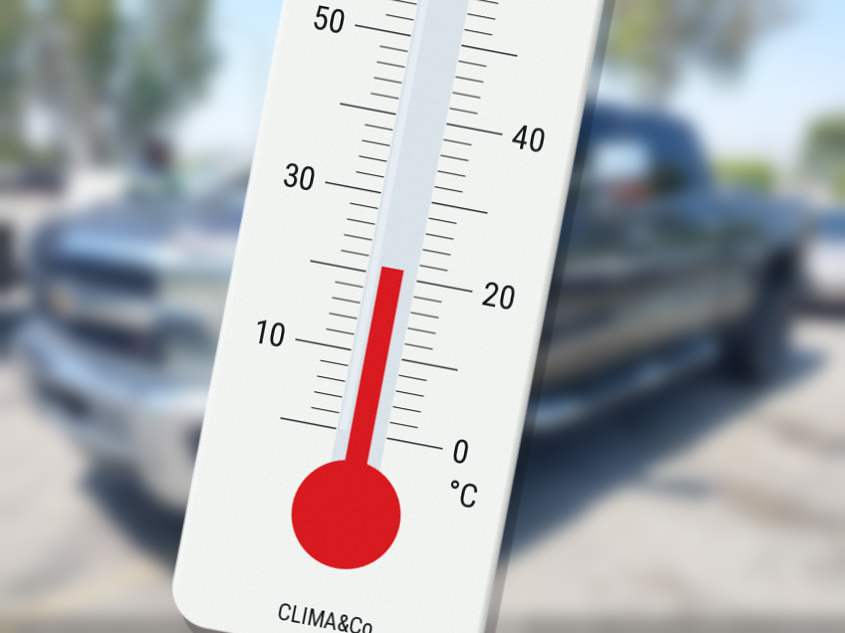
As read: 21; °C
